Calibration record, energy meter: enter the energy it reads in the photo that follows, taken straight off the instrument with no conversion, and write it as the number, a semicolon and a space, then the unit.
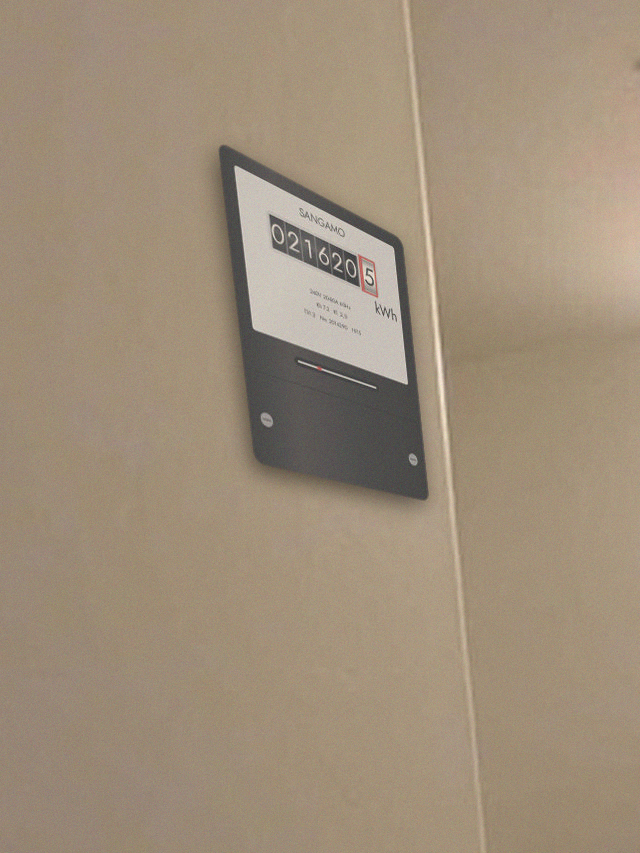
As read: 21620.5; kWh
